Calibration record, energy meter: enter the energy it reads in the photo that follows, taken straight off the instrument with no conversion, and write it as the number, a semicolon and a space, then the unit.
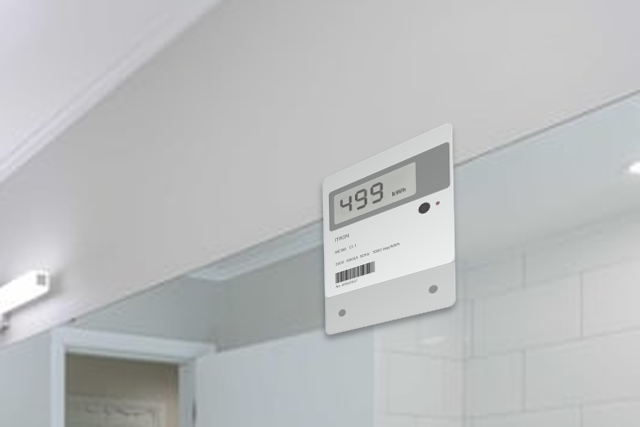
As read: 499; kWh
